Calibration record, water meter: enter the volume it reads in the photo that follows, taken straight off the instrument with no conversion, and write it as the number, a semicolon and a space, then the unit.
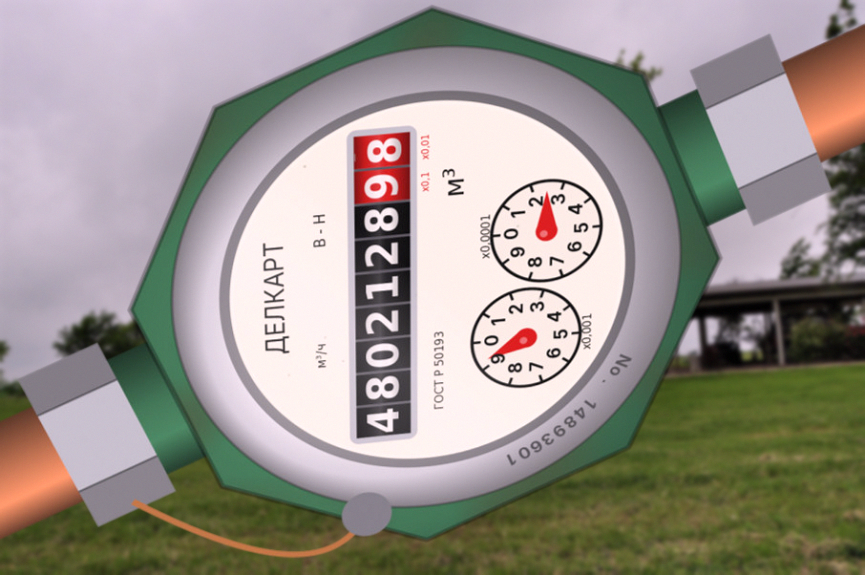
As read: 4802128.9792; m³
